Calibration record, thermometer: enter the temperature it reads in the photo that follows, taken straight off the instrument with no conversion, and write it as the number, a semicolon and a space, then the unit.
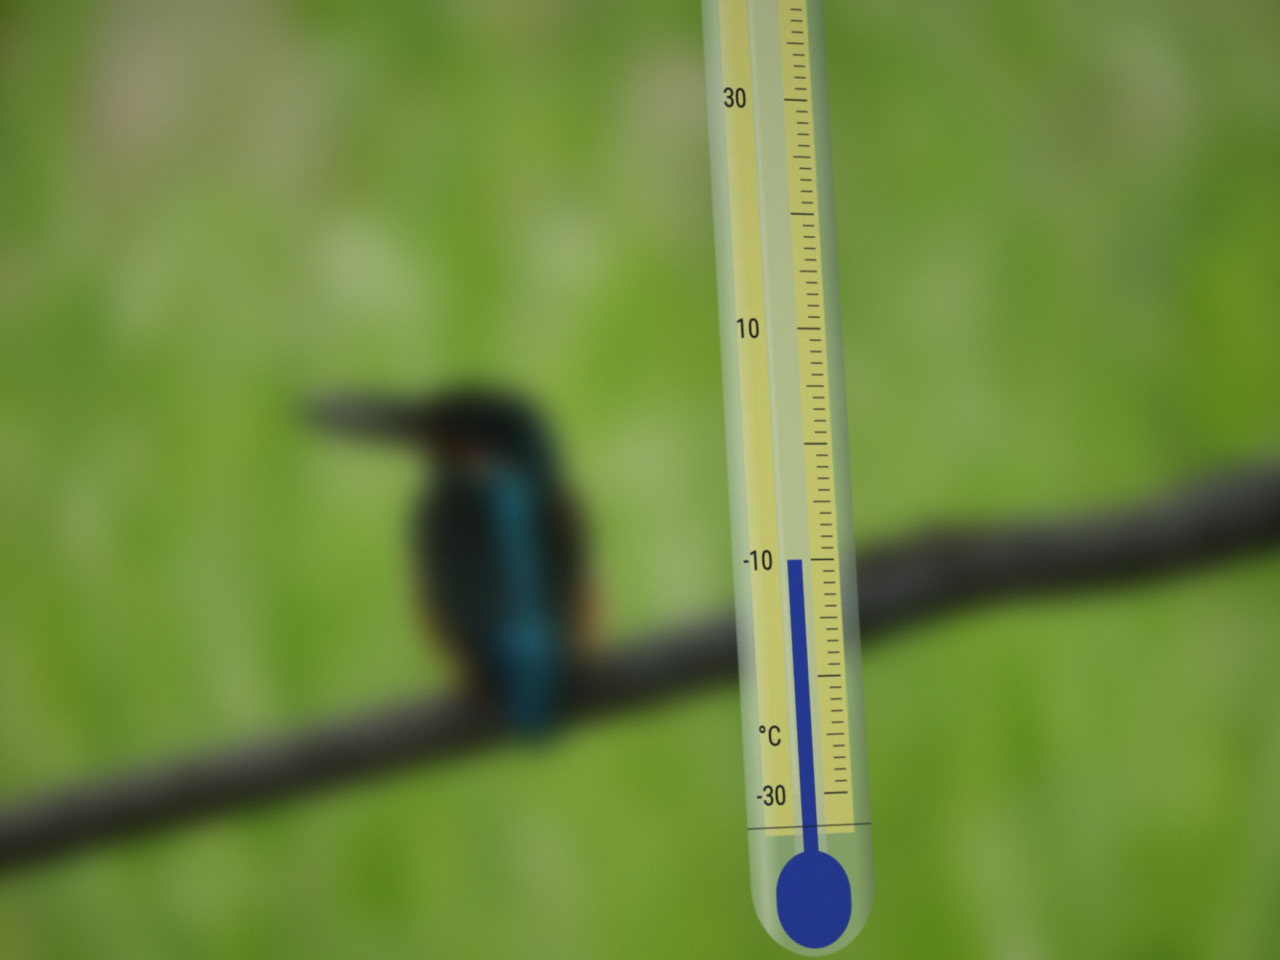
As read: -10; °C
